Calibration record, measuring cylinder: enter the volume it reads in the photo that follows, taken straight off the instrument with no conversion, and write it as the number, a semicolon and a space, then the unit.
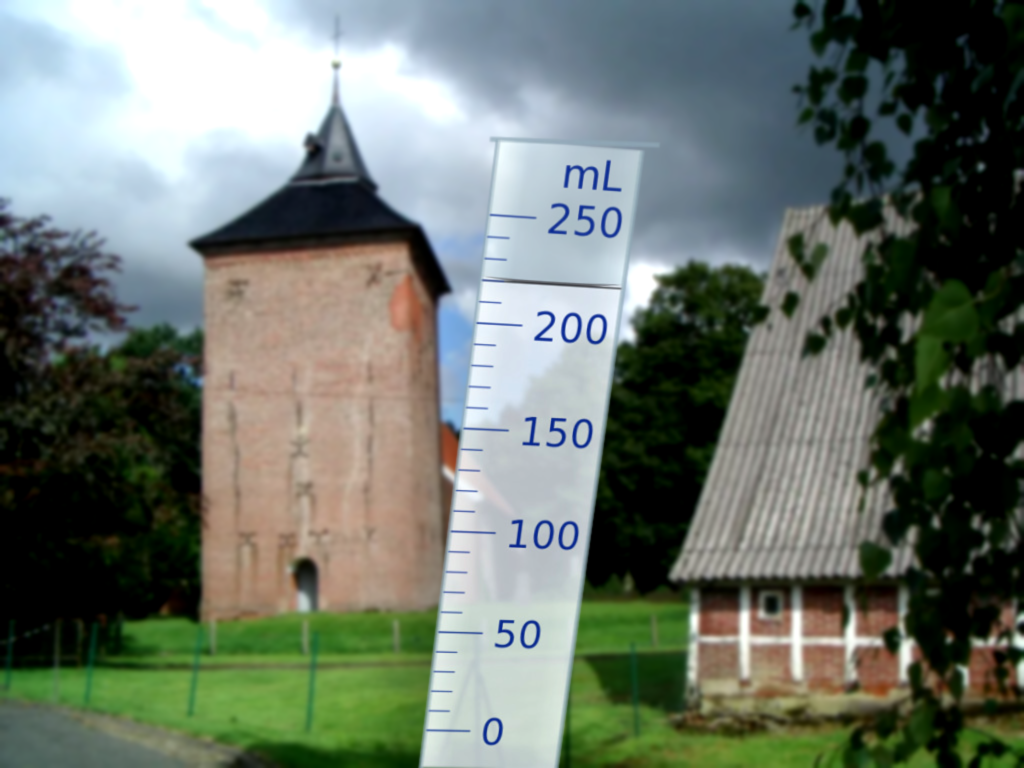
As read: 220; mL
